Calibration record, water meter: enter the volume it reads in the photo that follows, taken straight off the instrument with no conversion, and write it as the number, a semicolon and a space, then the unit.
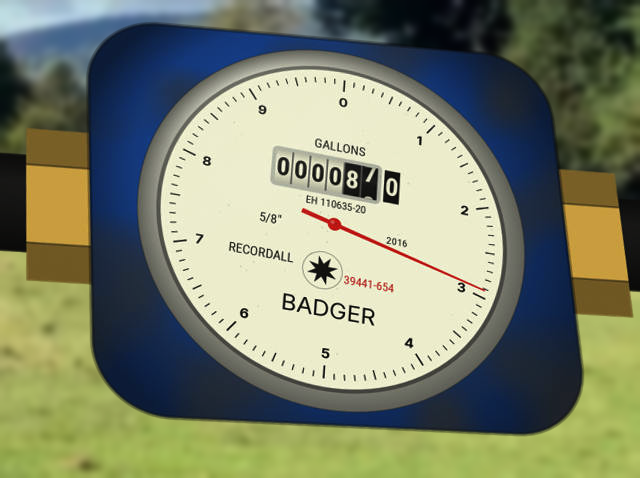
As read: 872.9; gal
